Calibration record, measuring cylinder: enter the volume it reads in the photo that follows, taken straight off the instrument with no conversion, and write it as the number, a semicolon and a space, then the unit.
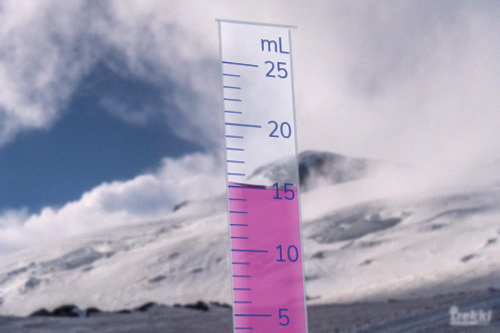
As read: 15; mL
